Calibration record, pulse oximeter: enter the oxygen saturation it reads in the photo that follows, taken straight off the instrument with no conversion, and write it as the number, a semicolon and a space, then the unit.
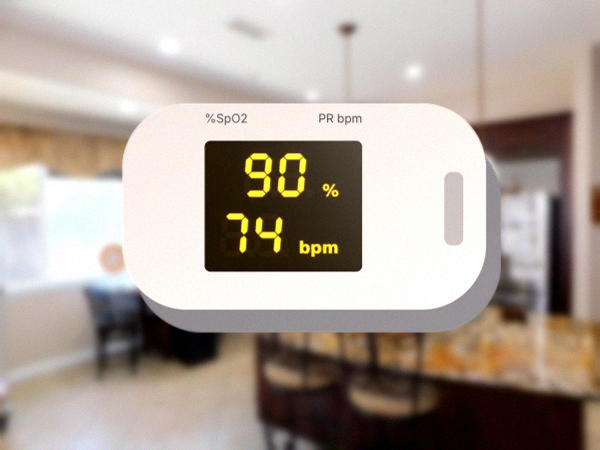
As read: 90; %
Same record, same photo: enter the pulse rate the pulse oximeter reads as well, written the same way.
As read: 74; bpm
